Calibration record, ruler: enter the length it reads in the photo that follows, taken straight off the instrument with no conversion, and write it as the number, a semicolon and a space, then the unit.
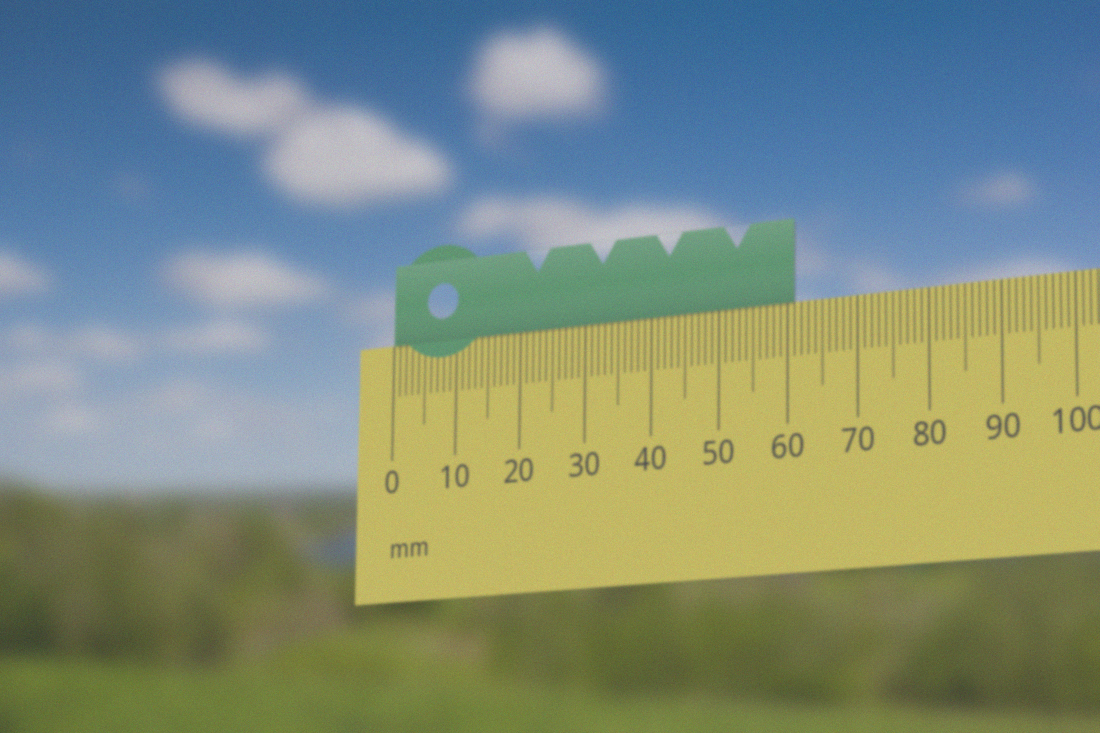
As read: 61; mm
